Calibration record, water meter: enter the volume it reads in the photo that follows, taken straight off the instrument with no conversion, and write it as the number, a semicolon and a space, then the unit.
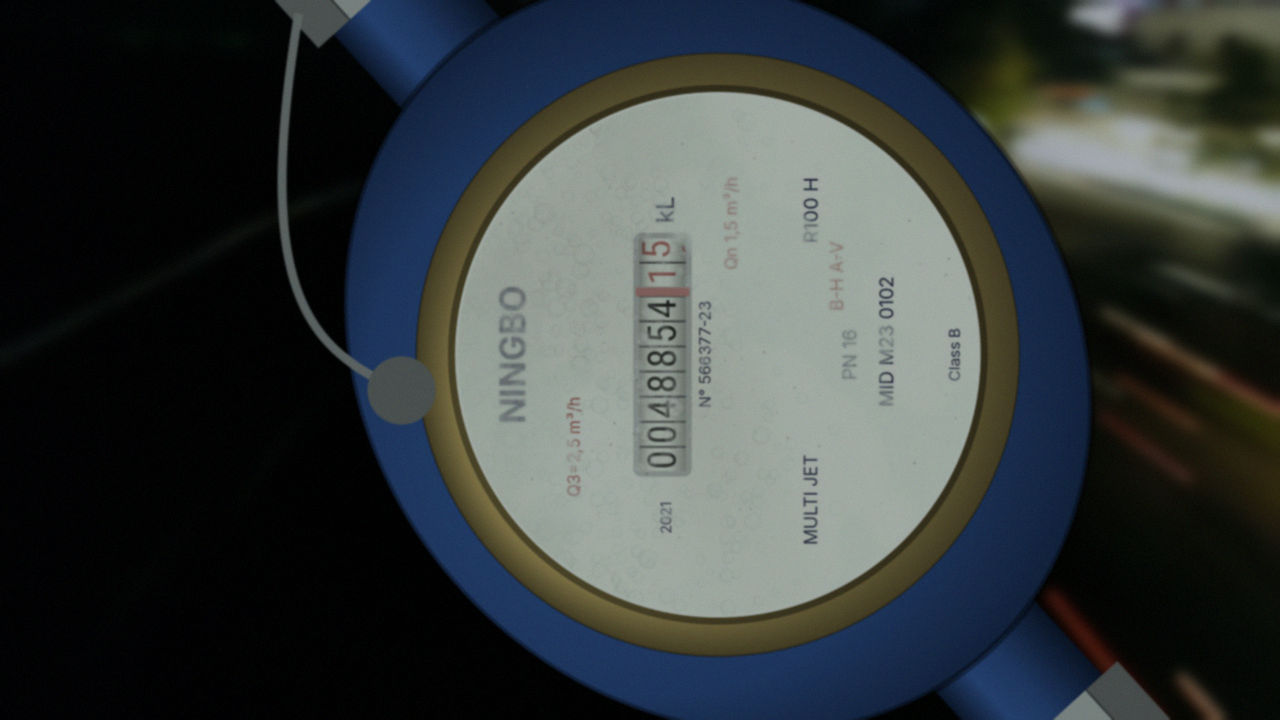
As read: 48854.15; kL
